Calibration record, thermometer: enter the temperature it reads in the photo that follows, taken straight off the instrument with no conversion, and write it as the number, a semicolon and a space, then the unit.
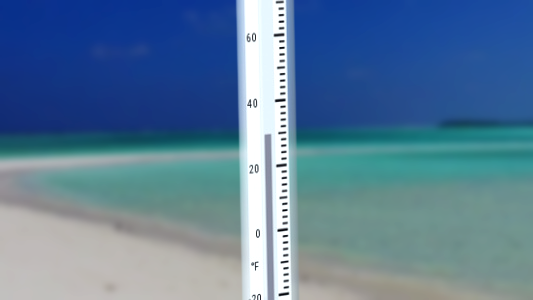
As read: 30; °F
